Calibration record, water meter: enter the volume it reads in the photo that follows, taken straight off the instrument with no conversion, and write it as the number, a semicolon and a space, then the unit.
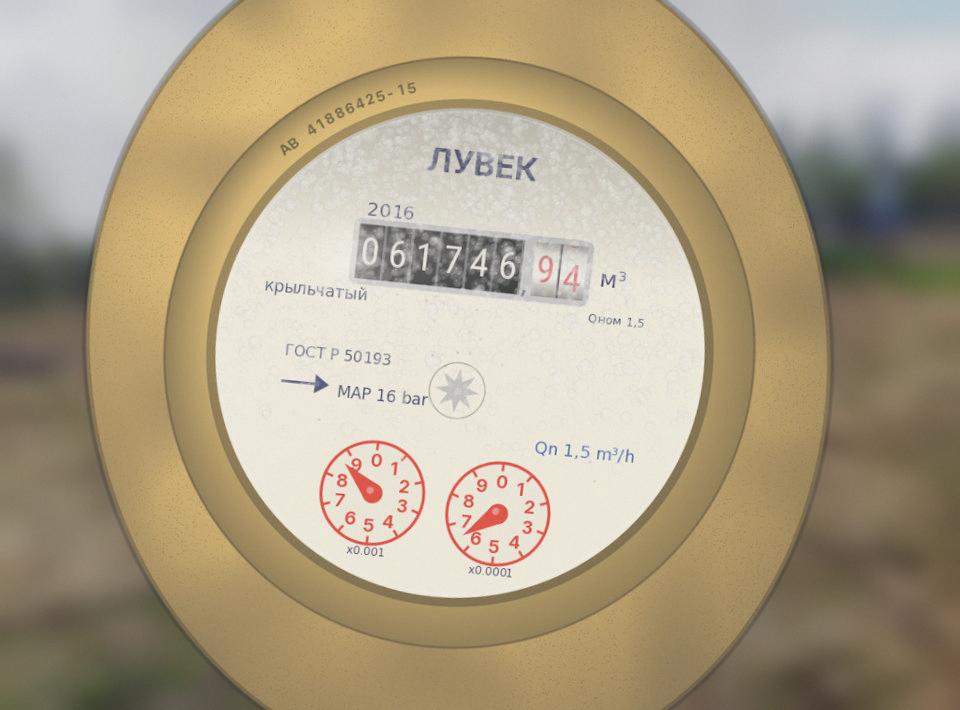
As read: 61746.9386; m³
